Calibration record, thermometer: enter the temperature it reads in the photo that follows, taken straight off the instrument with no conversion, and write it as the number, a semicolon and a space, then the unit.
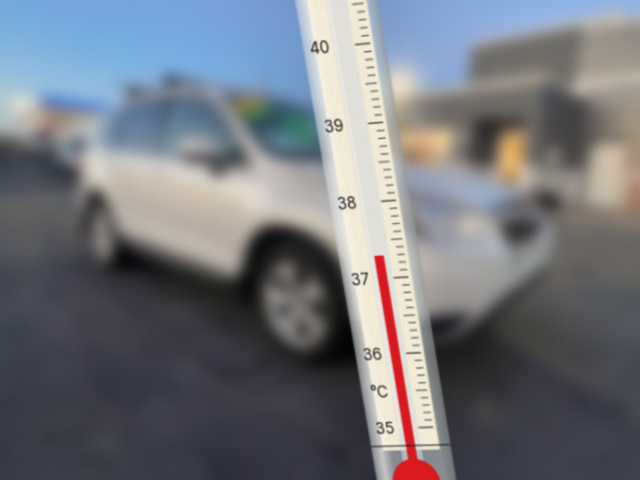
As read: 37.3; °C
